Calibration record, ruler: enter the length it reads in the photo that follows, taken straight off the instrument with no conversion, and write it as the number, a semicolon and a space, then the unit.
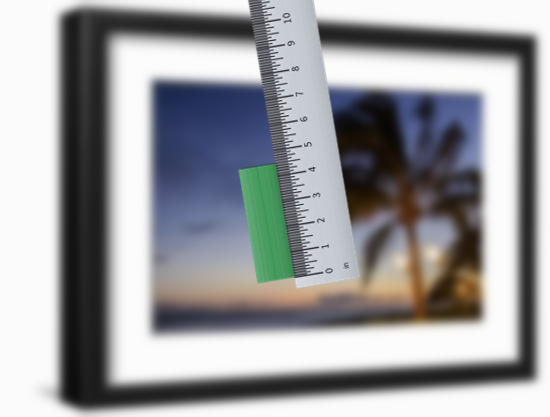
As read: 4.5; in
